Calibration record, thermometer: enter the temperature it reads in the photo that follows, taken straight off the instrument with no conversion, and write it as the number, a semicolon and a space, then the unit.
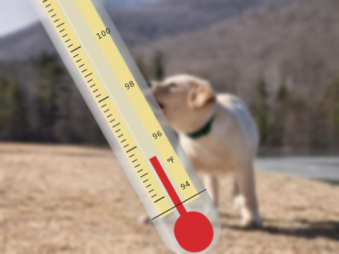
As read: 95.4; °F
